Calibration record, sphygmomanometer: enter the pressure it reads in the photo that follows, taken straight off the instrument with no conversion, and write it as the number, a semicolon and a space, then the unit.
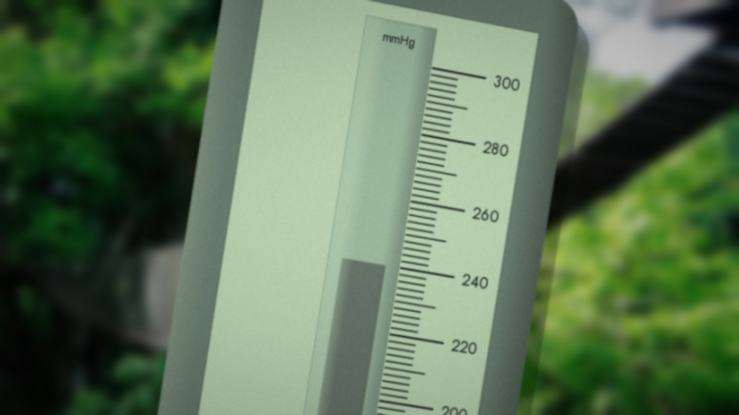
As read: 240; mmHg
